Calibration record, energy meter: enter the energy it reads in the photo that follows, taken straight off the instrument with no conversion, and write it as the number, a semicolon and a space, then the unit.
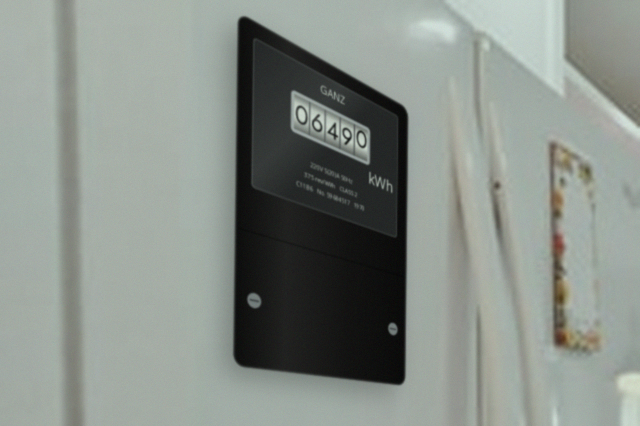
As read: 6490; kWh
